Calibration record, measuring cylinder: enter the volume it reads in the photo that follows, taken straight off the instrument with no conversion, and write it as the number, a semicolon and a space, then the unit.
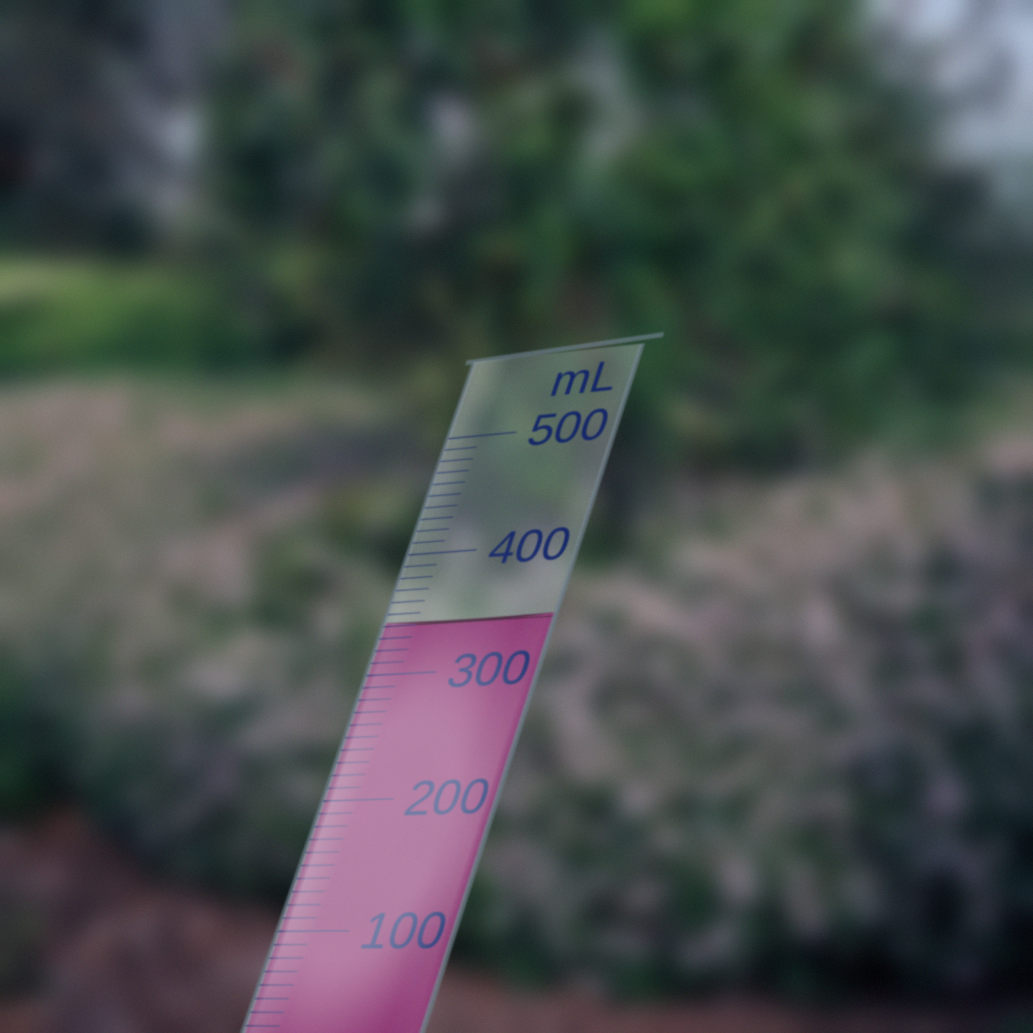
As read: 340; mL
